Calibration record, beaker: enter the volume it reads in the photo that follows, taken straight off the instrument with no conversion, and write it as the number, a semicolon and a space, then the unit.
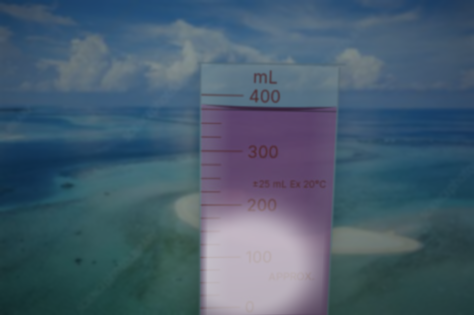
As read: 375; mL
